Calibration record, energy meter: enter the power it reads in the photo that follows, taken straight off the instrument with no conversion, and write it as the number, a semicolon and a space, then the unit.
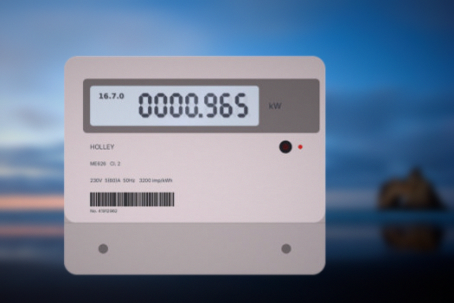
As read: 0.965; kW
